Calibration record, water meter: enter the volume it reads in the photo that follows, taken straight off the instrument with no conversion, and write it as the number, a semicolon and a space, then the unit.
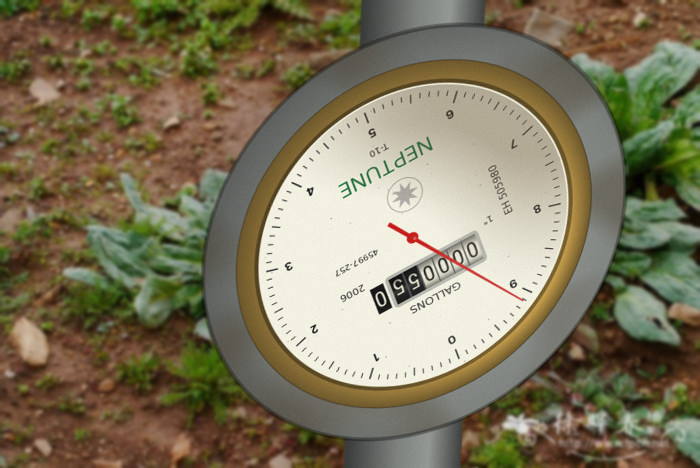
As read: 549.1; gal
